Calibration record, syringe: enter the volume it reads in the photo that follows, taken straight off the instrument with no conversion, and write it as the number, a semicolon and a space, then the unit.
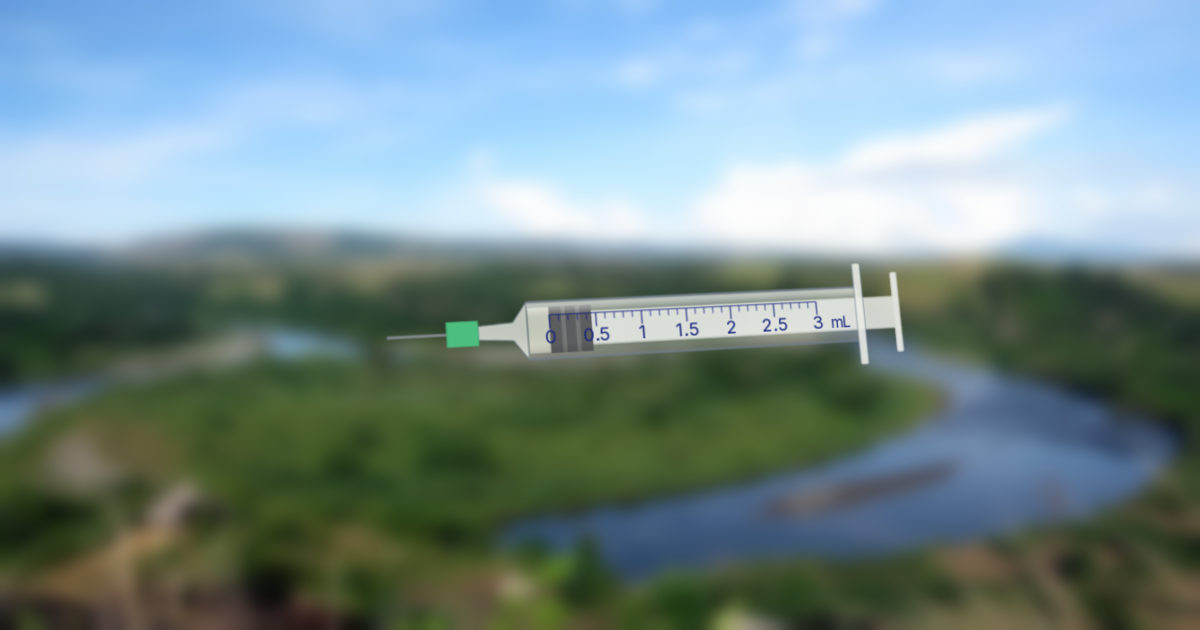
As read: 0; mL
